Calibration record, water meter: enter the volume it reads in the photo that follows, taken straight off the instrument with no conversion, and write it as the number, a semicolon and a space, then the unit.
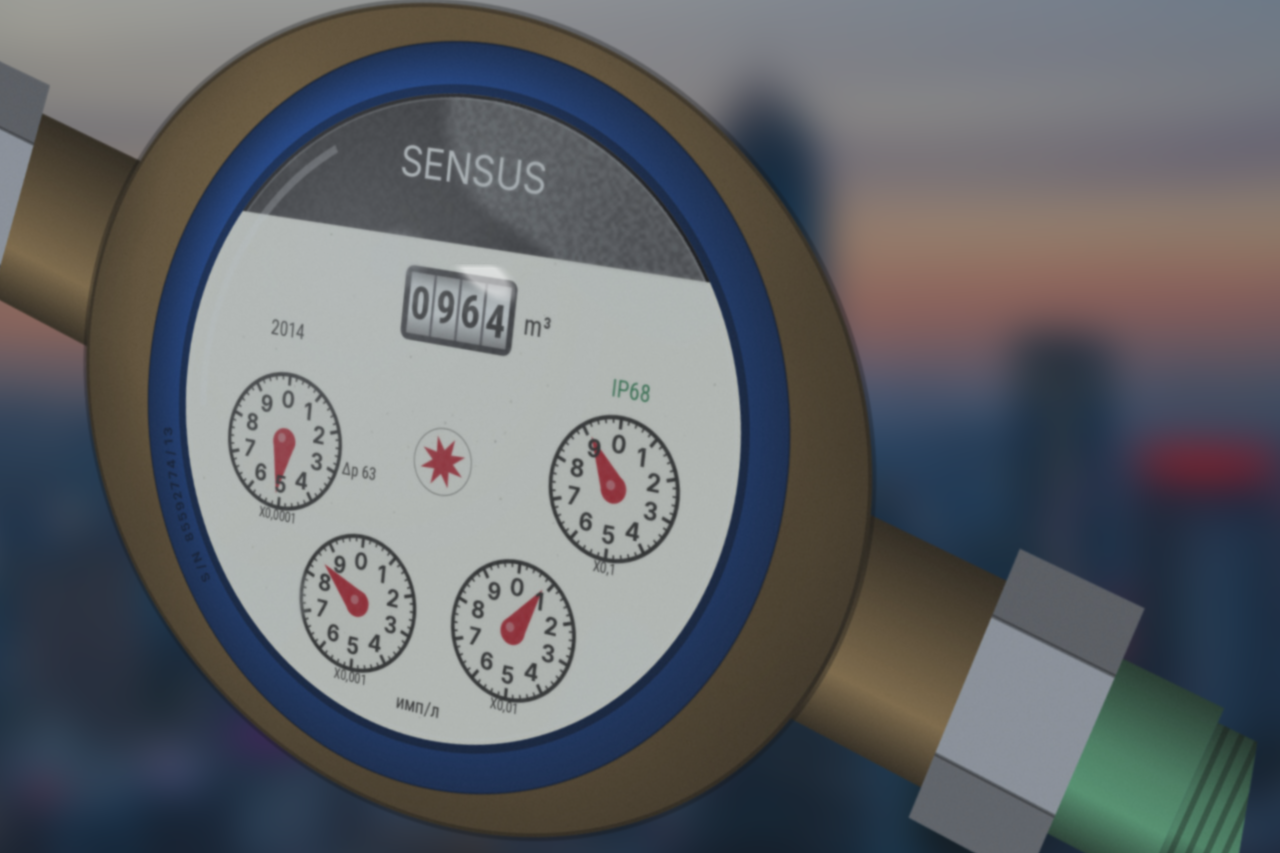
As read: 963.9085; m³
